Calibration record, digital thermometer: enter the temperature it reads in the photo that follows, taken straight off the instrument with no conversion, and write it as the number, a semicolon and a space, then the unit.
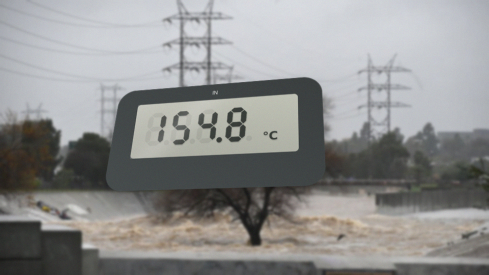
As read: 154.8; °C
